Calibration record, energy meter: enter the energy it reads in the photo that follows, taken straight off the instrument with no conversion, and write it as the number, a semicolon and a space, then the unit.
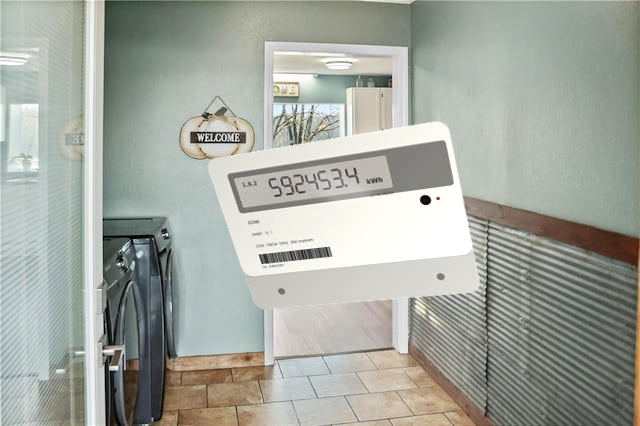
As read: 592453.4; kWh
